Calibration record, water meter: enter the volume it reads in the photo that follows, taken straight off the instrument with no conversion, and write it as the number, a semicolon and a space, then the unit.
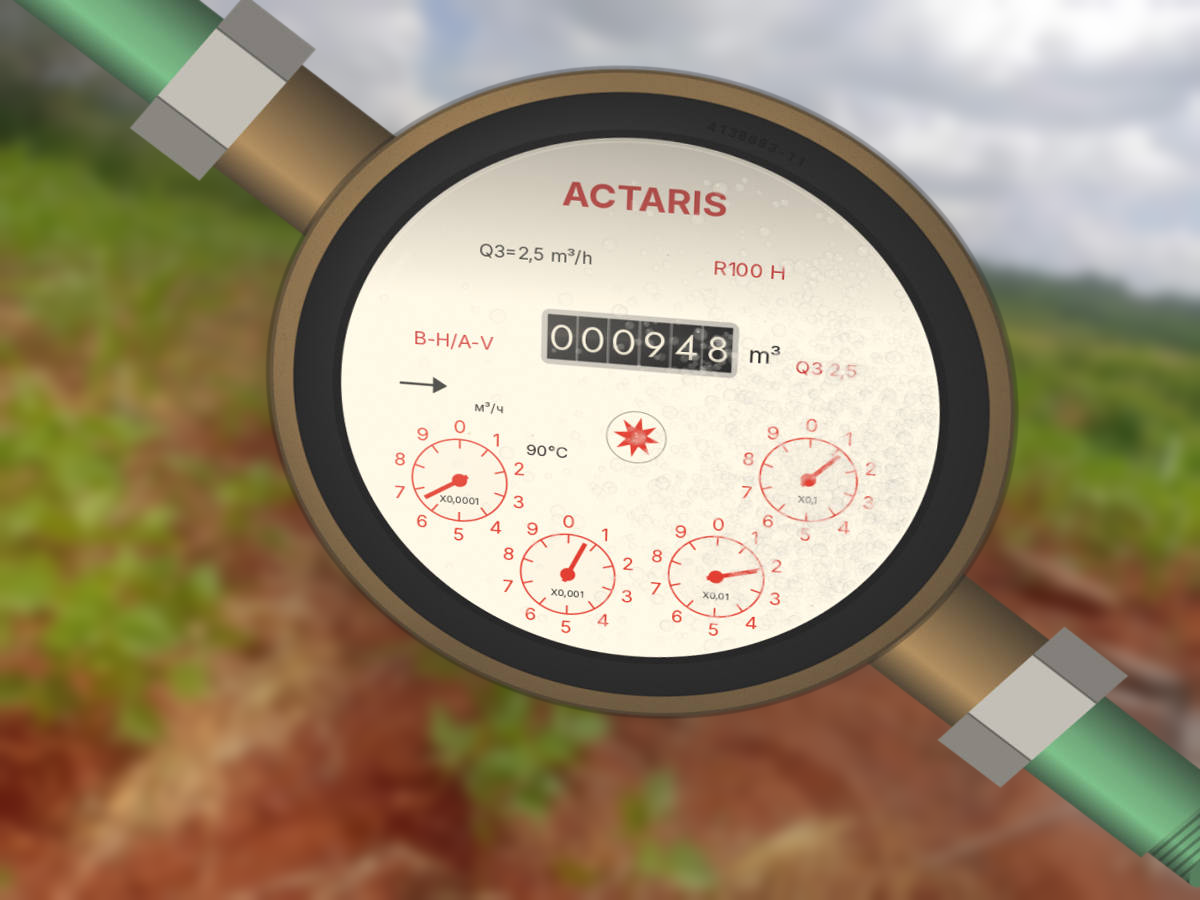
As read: 948.1206; m³
